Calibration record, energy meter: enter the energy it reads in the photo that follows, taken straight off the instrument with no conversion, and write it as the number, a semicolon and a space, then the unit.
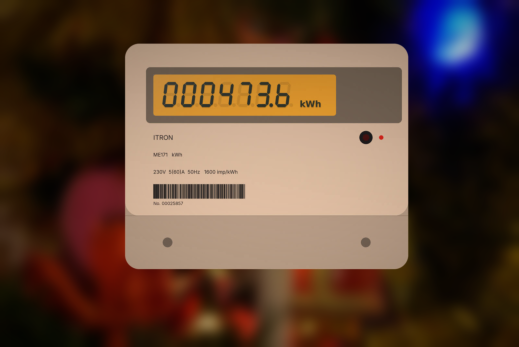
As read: 473.6; kWh
